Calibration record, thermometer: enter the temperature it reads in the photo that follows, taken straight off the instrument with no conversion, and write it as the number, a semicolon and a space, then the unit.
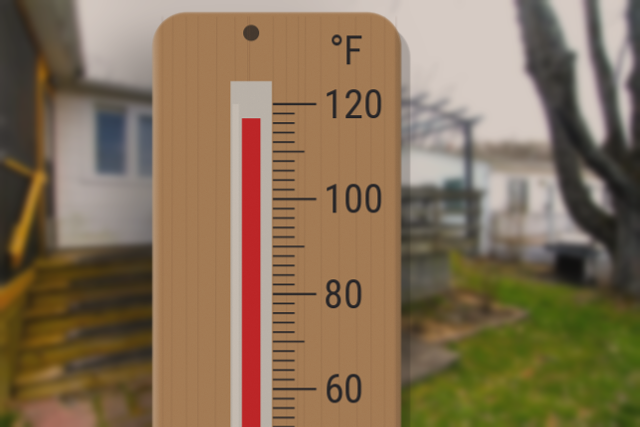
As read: 117; °F
